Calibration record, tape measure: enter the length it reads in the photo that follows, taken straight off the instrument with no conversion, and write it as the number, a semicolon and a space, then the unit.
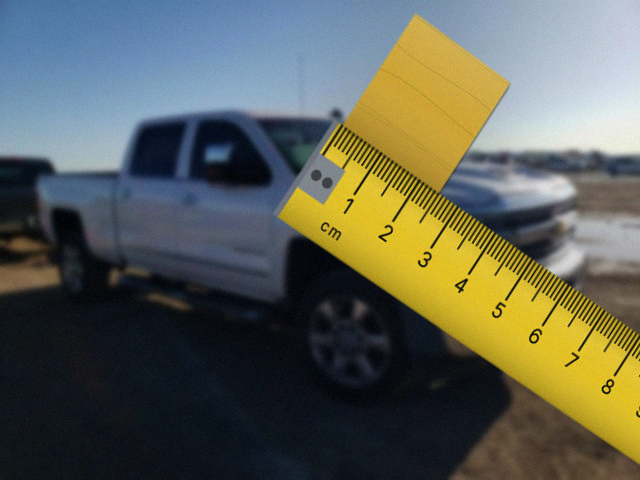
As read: 2.5; cm
